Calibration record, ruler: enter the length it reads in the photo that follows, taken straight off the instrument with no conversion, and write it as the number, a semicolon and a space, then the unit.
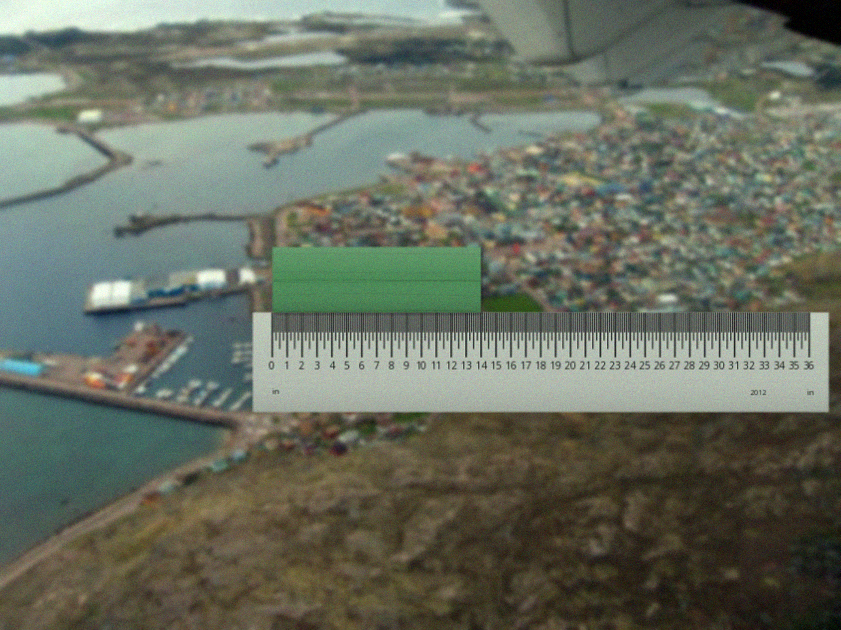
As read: 14; in
